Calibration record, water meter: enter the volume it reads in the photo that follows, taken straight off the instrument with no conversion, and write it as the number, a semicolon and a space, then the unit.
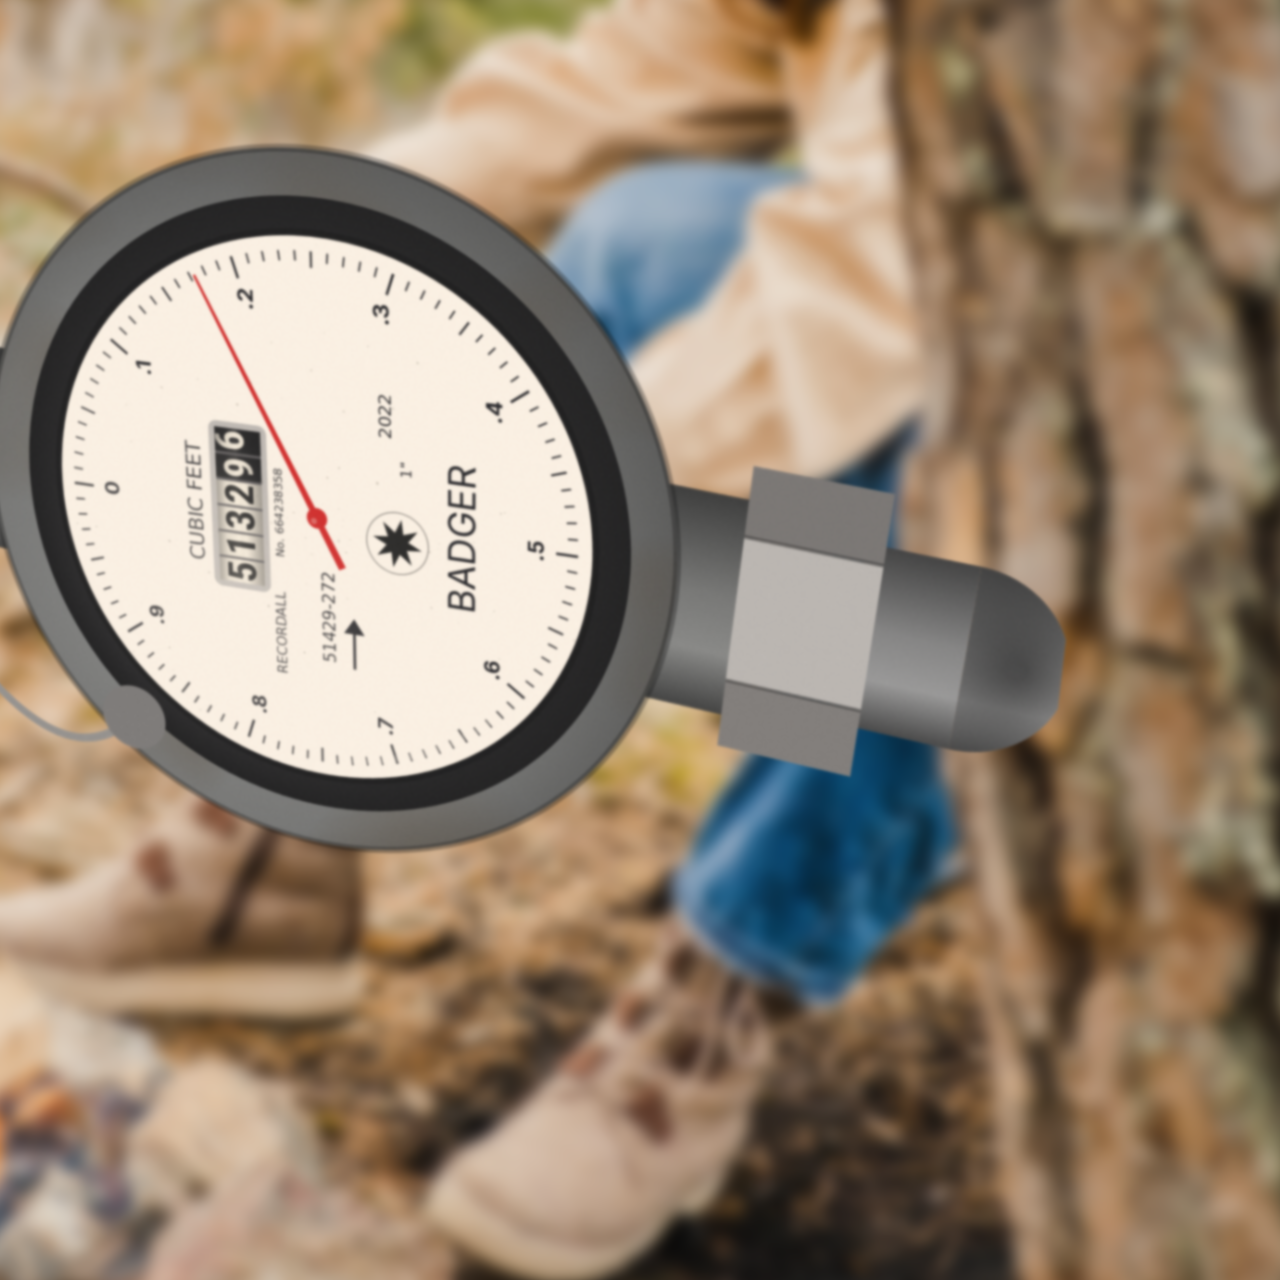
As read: 513296.17; ft³
